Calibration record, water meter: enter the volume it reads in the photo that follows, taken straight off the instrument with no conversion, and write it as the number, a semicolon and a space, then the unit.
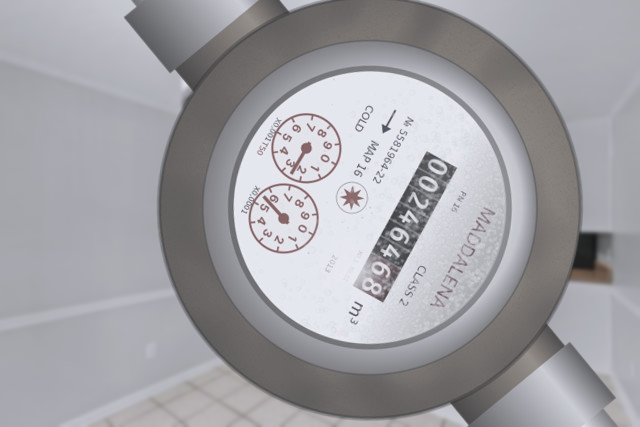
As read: 2464.6825; m³
